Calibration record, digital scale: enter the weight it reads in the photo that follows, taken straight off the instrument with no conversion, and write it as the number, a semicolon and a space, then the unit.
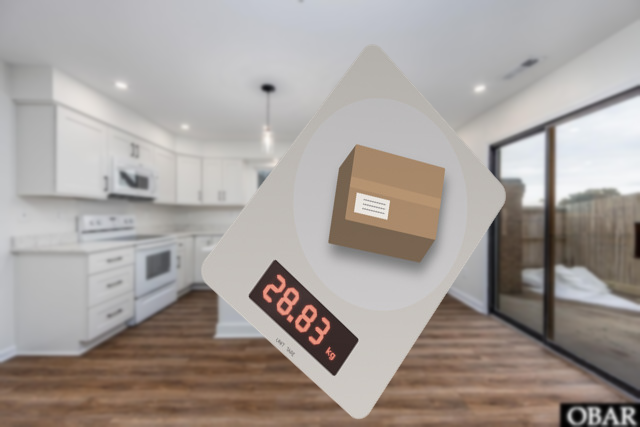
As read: 28.83; kg
